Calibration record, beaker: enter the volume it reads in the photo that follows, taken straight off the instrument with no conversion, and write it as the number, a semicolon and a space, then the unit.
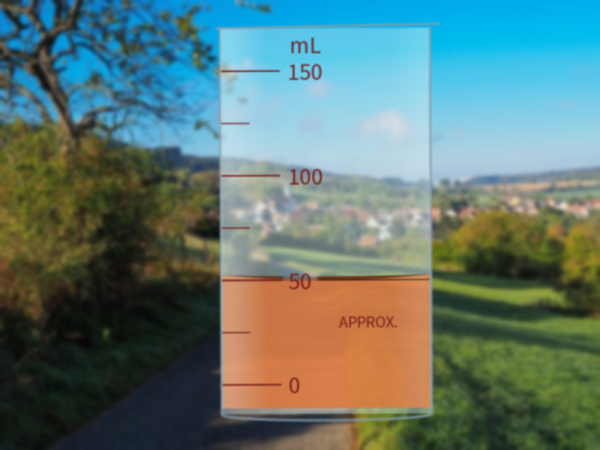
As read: 50; mL
